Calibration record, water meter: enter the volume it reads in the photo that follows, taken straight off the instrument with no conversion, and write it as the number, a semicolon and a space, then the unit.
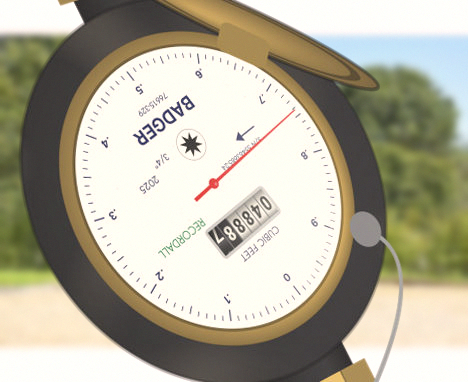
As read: 48886.74; ft³
